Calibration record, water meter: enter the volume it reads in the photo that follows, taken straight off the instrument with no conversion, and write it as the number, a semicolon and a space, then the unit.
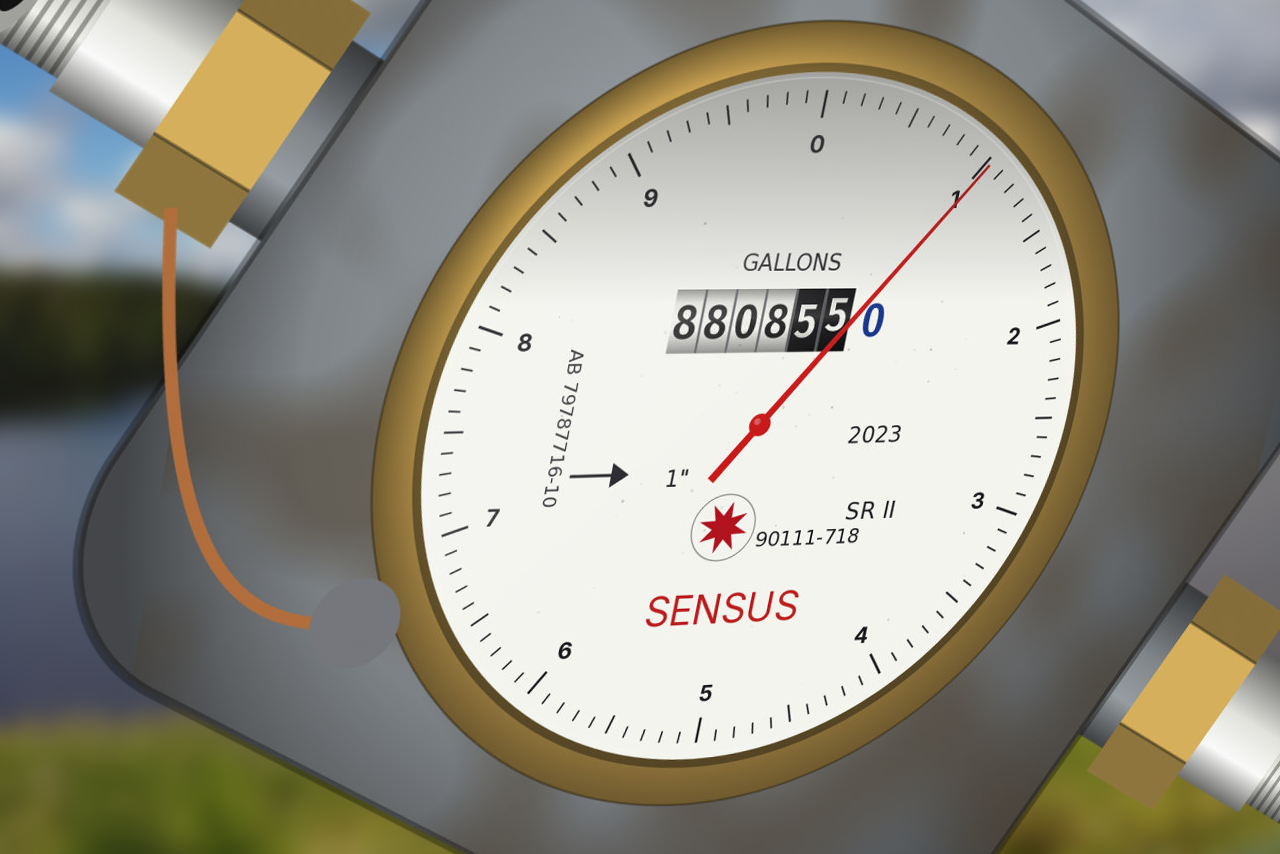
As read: 8808551.0; gal
